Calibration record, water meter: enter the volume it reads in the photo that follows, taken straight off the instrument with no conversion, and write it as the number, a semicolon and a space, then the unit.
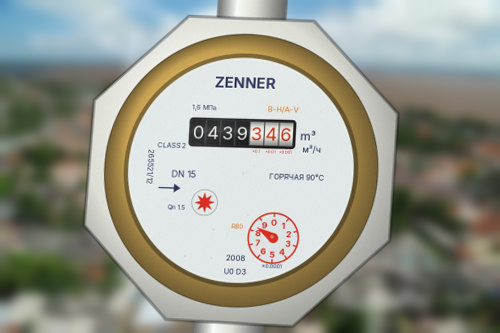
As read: 439.3468; m³
